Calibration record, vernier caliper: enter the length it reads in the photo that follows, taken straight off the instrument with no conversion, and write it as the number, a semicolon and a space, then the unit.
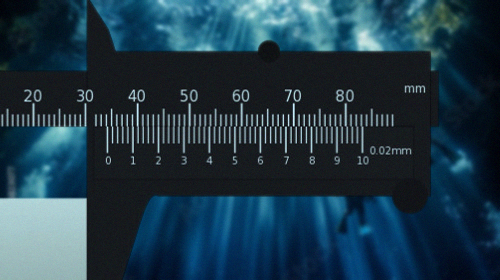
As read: 34.2; mm
